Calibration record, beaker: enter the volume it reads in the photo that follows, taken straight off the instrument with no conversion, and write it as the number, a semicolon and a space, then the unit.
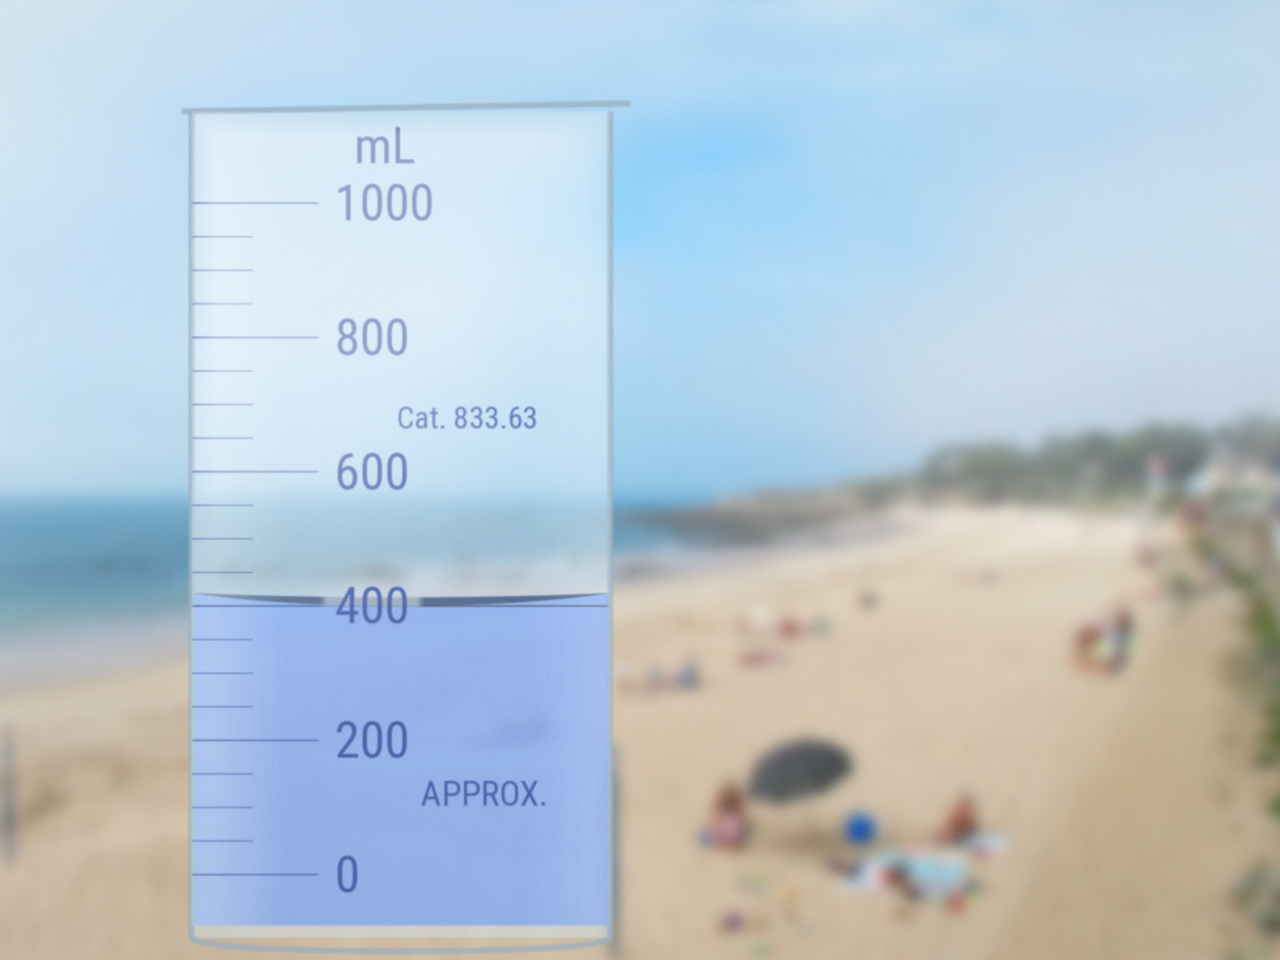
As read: 400; mL
